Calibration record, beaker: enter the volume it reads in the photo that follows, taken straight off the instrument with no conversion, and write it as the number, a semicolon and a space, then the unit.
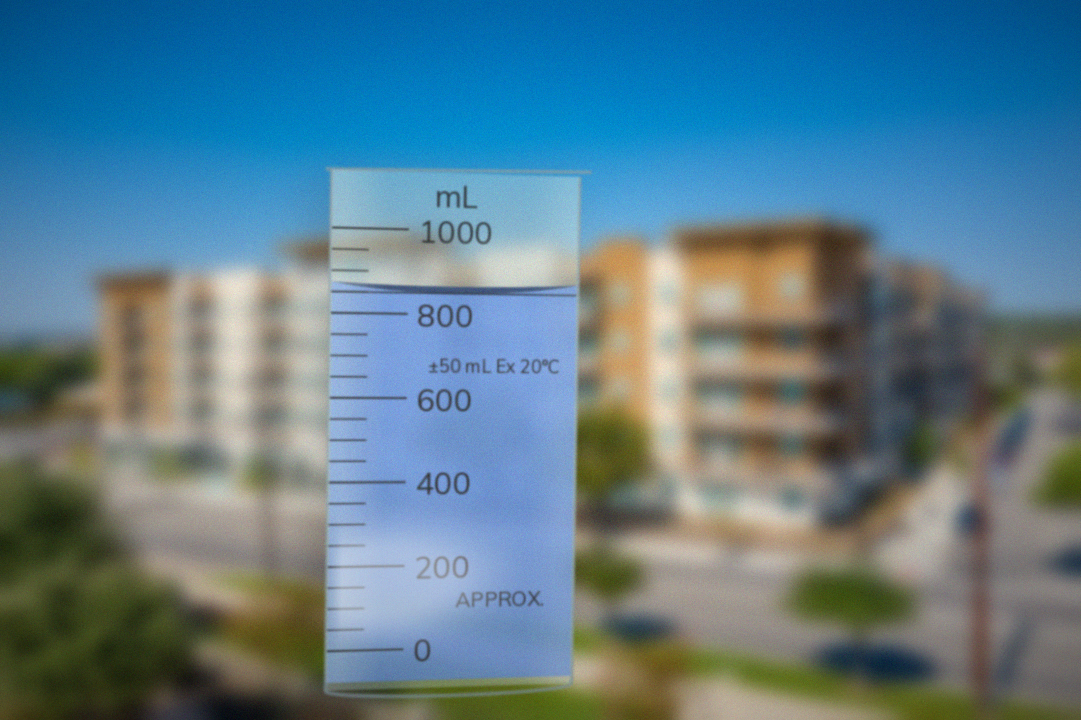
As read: 850; mL
